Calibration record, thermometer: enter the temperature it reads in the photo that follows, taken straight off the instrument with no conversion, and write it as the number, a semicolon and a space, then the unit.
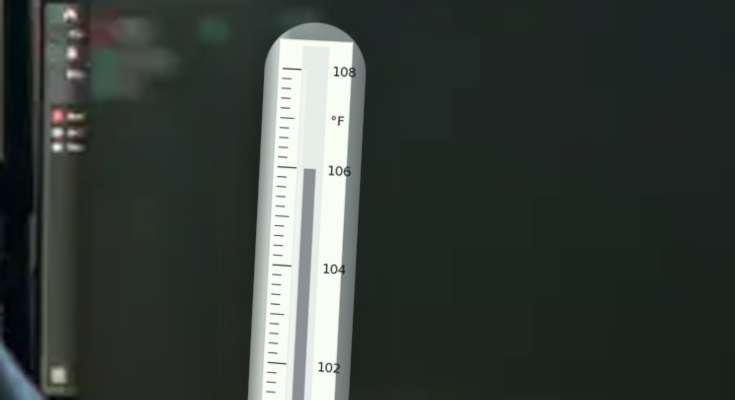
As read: 106; °F
